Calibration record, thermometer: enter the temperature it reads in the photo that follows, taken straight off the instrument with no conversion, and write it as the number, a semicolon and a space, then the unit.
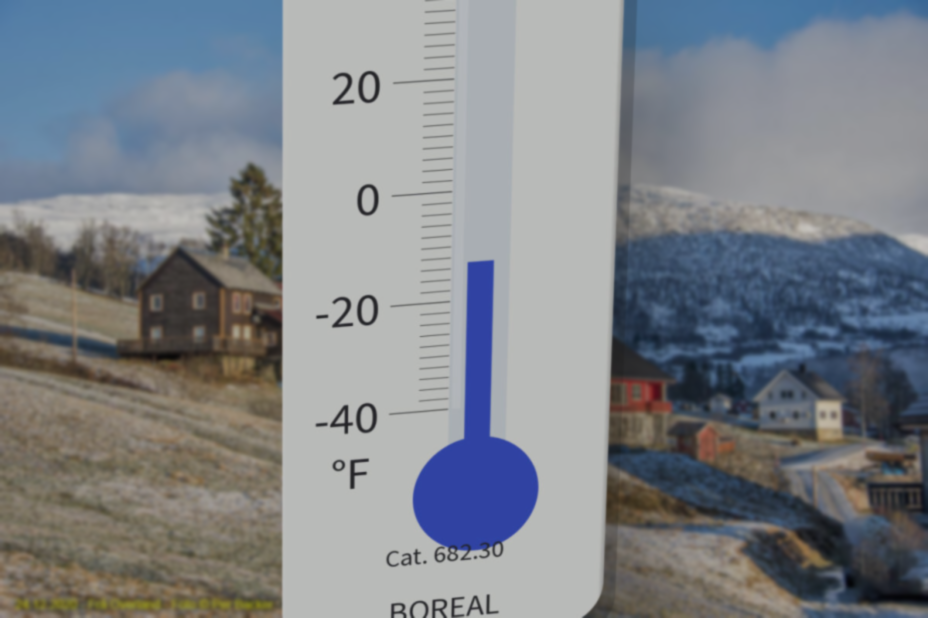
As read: -13; °F
